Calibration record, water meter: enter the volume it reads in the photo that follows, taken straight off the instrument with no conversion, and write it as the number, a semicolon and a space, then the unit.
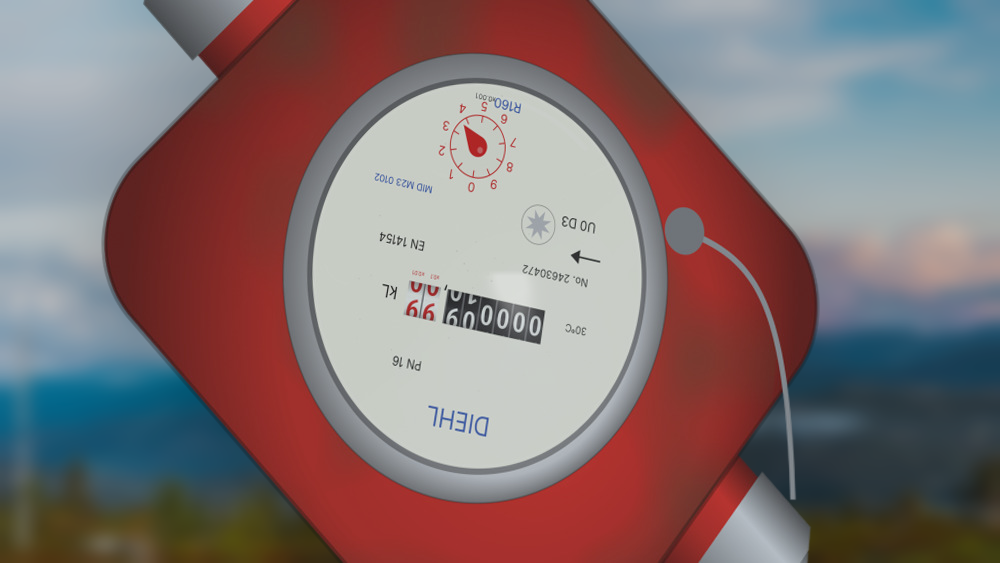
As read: 9.993; kL
